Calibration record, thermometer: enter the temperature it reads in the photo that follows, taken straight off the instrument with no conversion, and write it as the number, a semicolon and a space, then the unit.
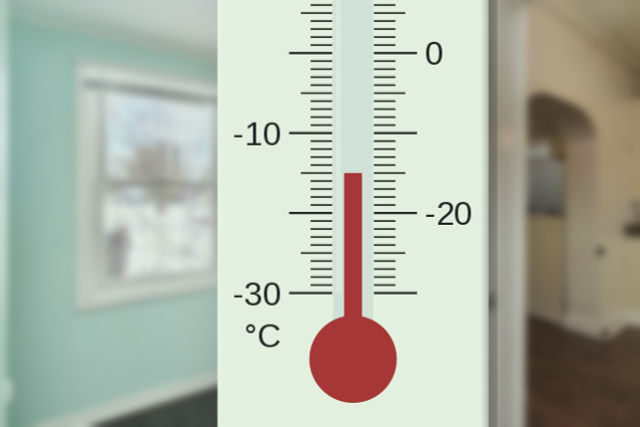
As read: -15; °C
